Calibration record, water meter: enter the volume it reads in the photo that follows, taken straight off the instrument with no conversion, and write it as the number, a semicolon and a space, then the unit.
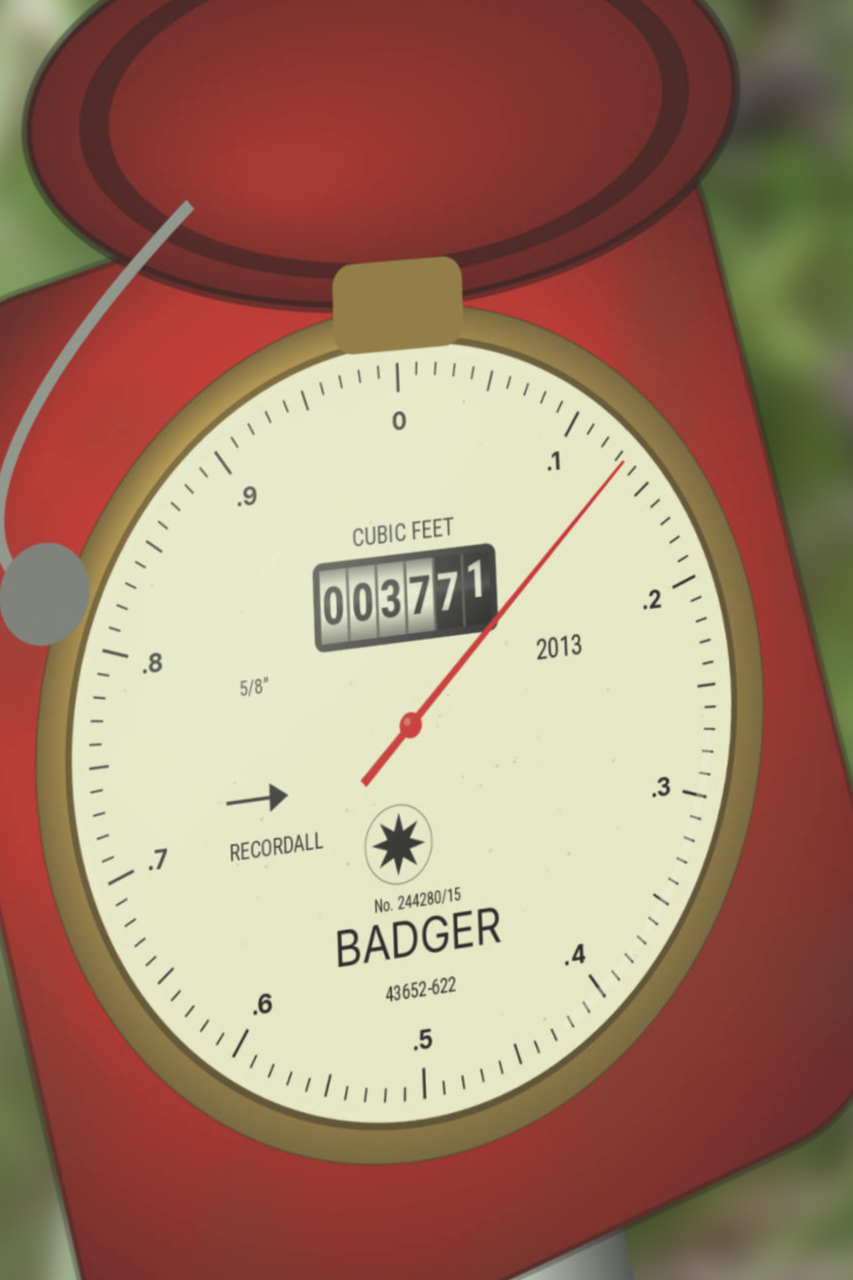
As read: 3771.13; ft³
